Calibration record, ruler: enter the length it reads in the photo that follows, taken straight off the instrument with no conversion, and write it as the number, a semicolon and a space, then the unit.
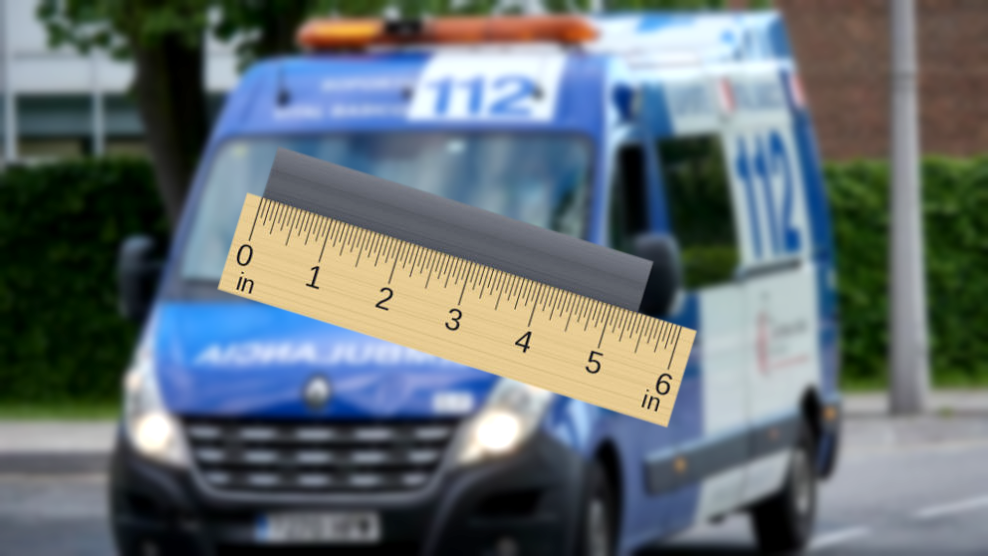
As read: 5.375; in
